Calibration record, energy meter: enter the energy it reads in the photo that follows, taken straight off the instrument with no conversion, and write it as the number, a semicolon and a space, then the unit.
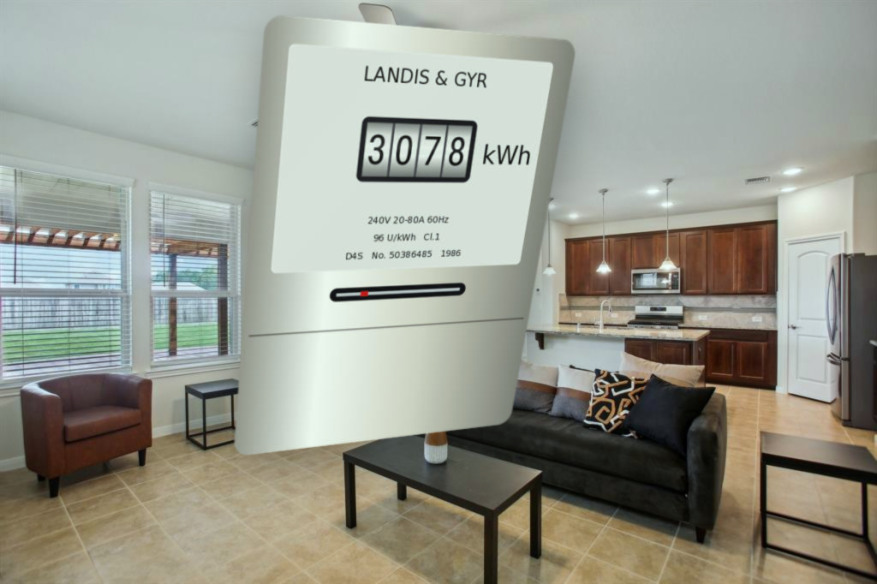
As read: 3078; kWh
